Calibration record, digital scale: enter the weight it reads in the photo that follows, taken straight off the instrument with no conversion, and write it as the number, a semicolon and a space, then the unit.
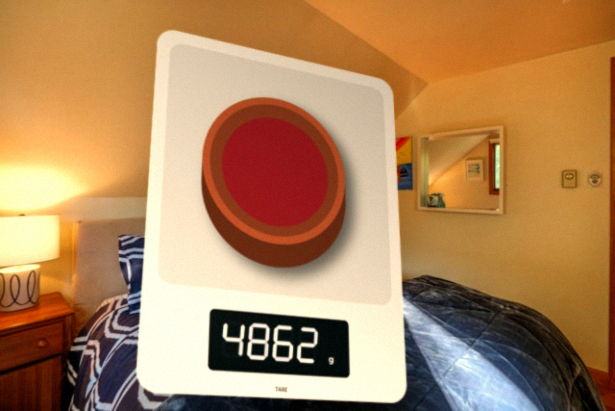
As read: 4862; g
